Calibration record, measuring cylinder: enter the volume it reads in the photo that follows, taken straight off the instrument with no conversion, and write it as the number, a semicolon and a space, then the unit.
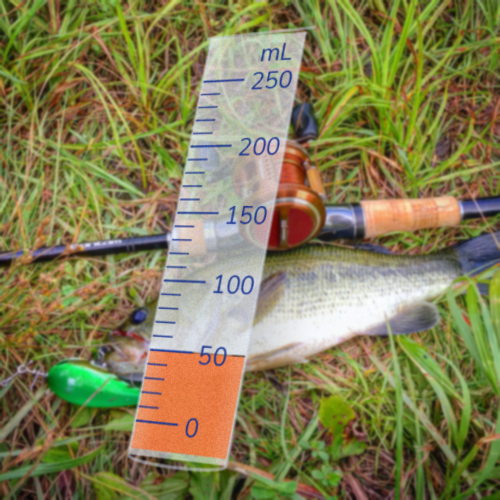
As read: 50; mL
